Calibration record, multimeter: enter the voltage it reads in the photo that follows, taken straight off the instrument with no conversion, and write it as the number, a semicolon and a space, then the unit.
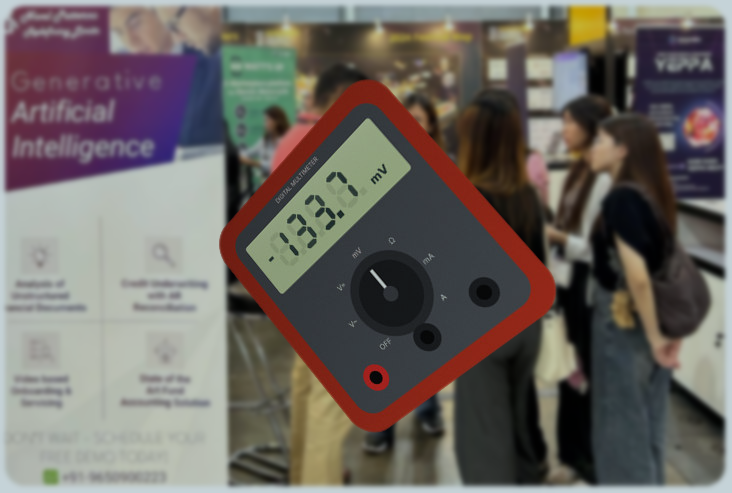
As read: -133.7; mV
